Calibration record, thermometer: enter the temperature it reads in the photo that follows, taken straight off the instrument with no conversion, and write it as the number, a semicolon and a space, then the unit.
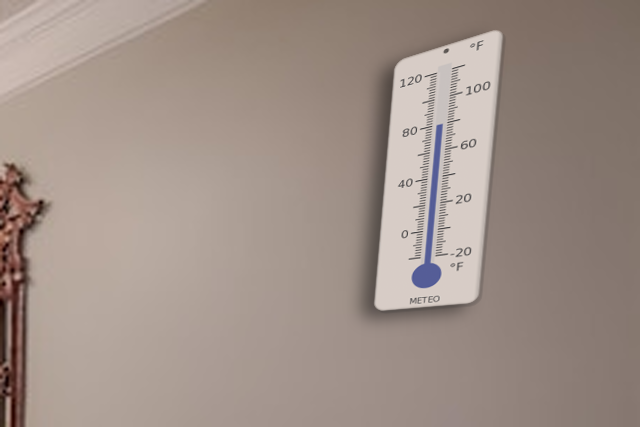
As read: 80; °F
